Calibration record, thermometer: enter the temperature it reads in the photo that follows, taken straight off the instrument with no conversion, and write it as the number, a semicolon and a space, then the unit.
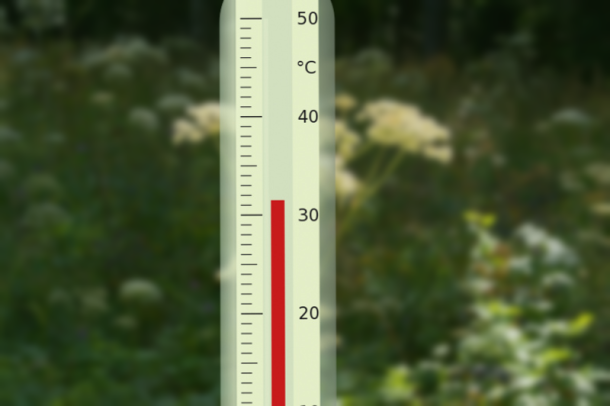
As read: 31.5; °C
